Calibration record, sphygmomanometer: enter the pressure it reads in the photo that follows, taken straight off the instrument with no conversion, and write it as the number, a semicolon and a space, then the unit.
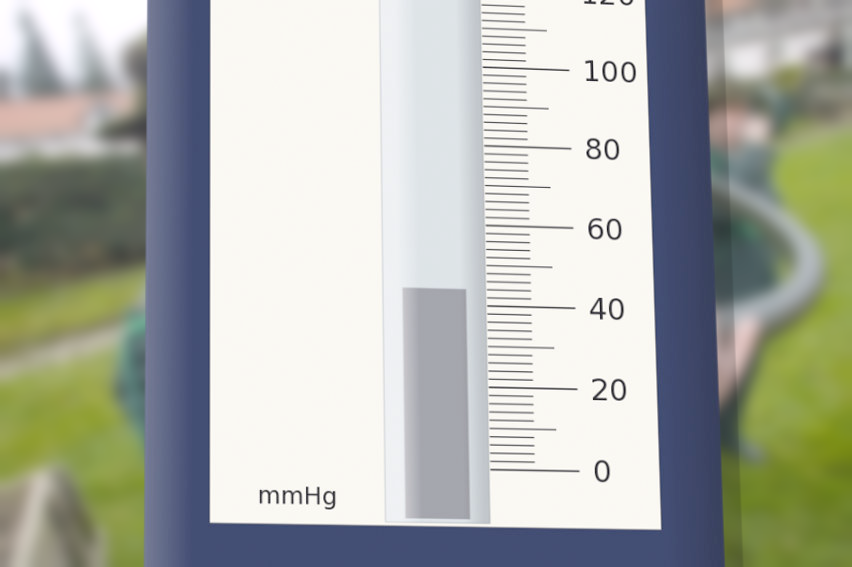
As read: 44; mmHg
